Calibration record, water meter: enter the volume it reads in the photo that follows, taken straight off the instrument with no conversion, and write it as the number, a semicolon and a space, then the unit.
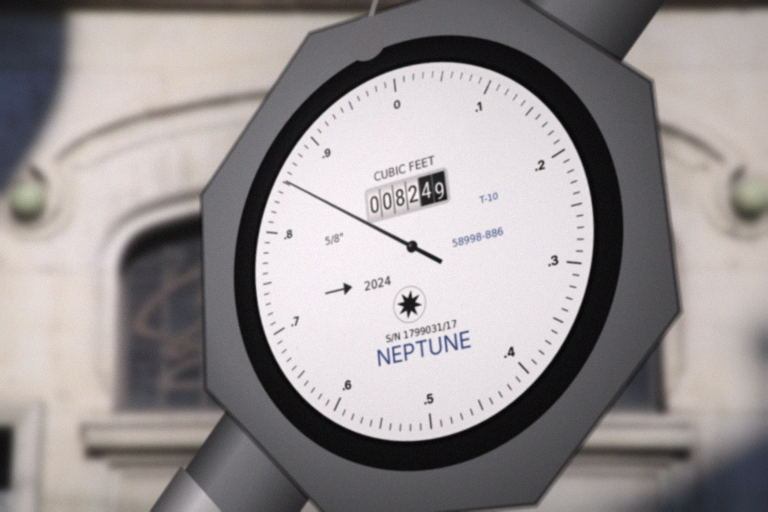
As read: 8248.85; ft³
